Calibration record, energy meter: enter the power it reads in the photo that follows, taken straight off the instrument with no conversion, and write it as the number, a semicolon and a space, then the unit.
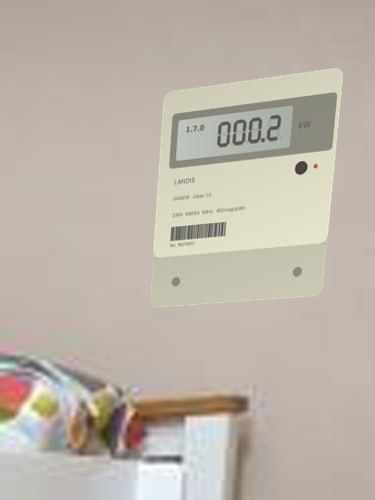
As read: 0.2; kW
